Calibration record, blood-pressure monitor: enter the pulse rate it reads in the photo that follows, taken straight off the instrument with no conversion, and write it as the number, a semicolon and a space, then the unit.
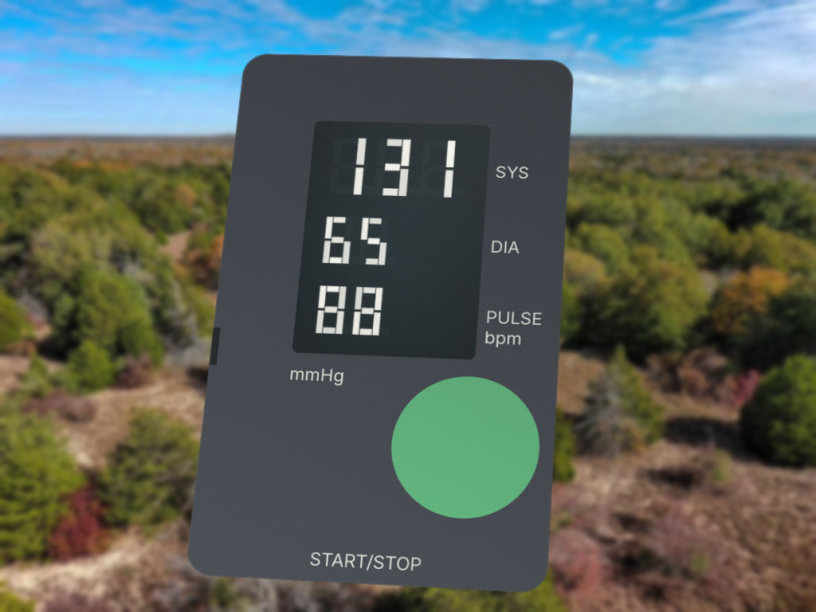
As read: 88; bpm
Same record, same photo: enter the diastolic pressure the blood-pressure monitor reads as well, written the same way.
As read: 65; mmHg
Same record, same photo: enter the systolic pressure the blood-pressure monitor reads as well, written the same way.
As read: 131; mmHg
